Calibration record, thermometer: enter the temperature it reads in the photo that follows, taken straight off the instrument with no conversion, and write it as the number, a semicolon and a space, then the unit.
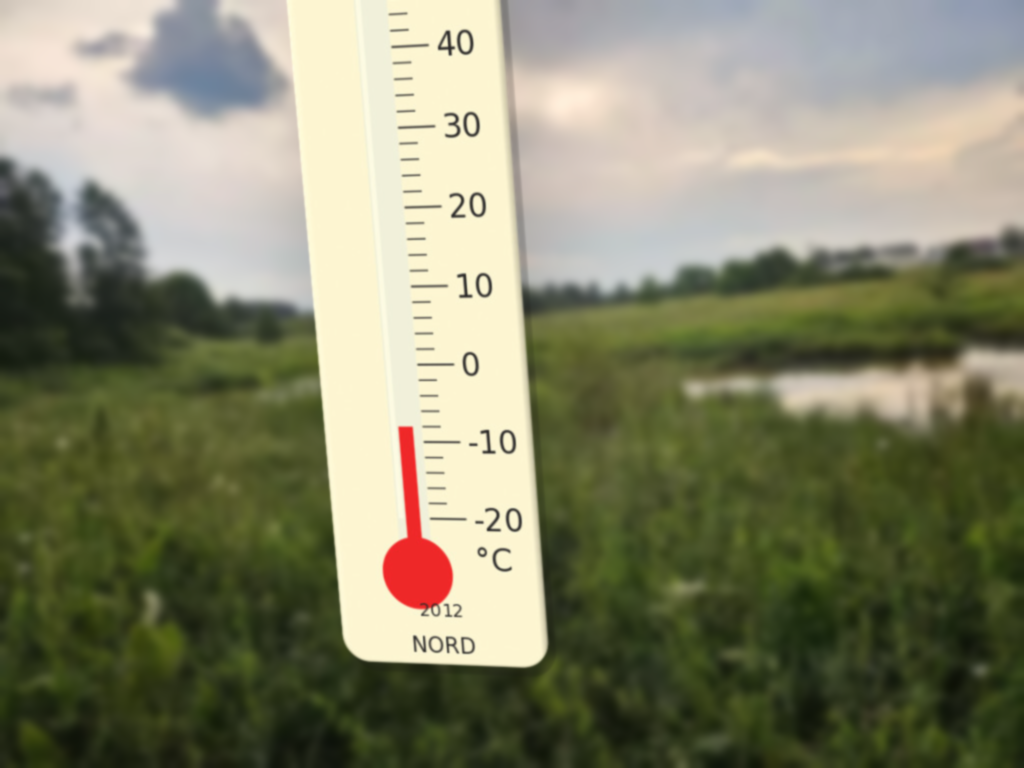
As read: -8; °C
